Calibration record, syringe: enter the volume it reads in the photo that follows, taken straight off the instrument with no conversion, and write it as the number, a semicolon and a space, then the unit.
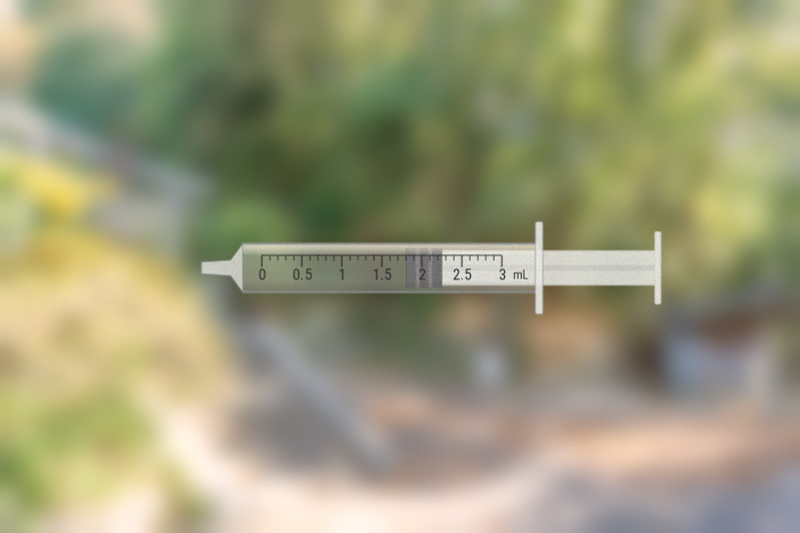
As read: 1.8; mL
